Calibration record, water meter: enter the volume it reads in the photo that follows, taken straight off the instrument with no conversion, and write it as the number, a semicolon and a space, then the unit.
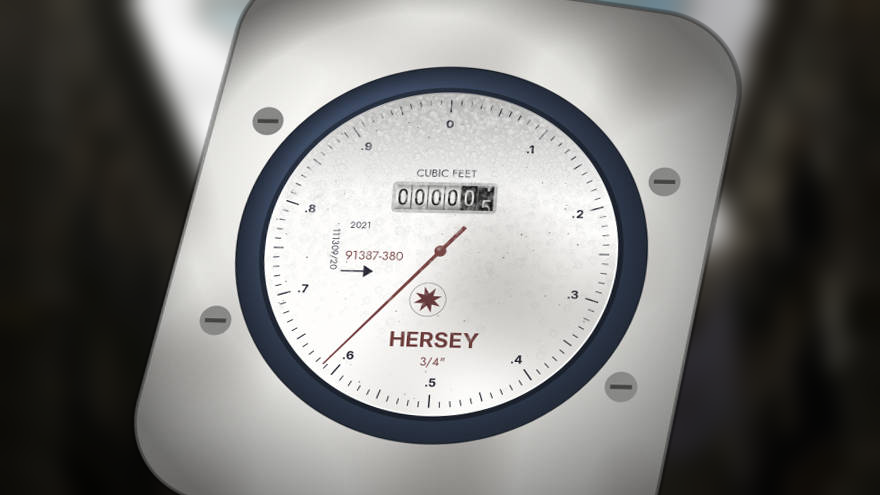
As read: 4.61; ft³
